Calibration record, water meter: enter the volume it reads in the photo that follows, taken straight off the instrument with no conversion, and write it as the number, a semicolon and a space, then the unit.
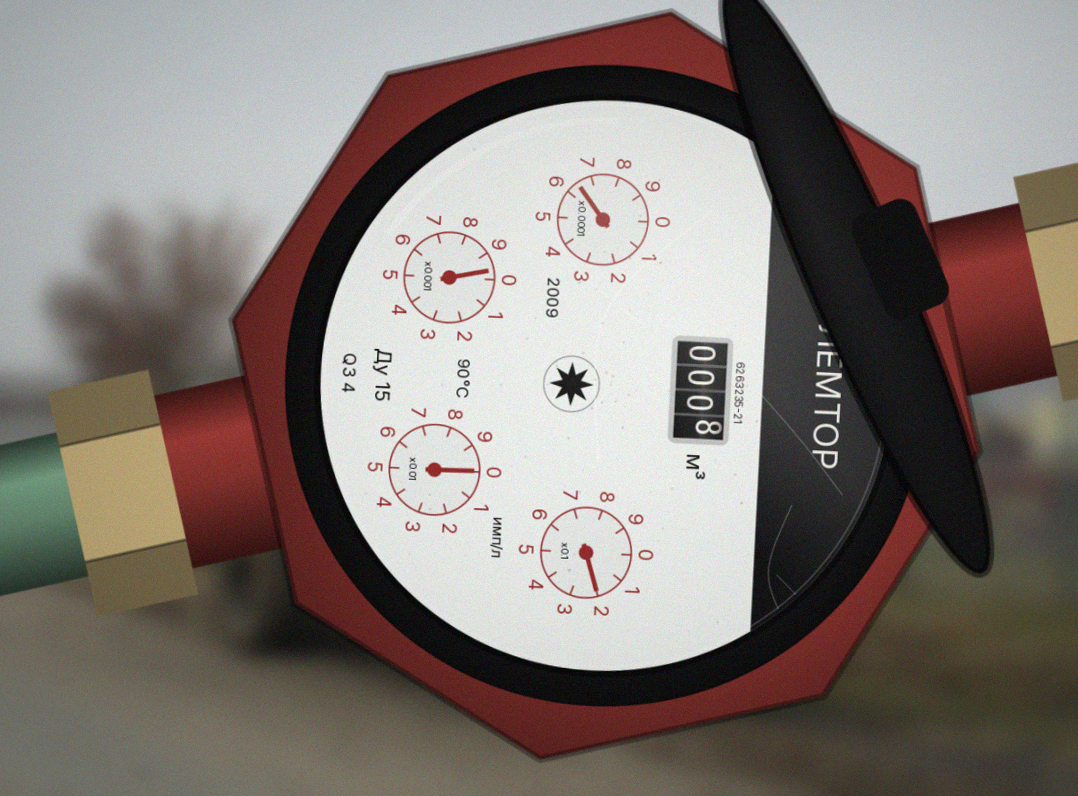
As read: 8.1996; m³
